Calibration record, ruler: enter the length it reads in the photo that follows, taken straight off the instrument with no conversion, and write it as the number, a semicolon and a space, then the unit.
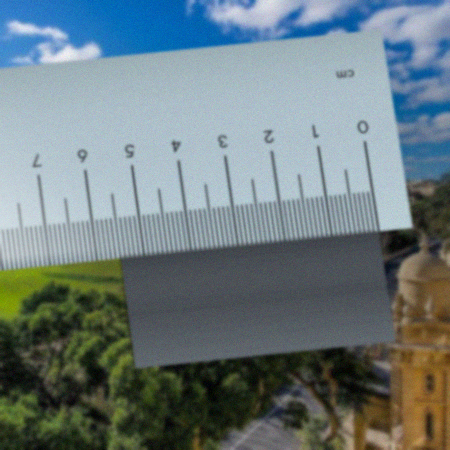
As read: 5.5; cm
